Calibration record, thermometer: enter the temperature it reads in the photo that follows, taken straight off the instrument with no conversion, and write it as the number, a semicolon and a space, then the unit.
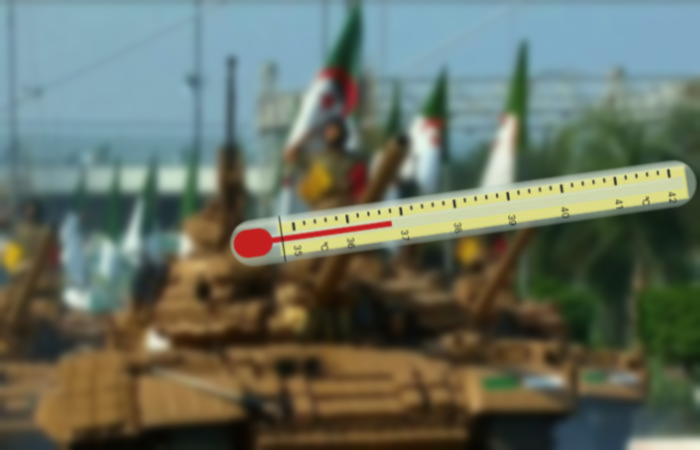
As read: 36.8; °C
